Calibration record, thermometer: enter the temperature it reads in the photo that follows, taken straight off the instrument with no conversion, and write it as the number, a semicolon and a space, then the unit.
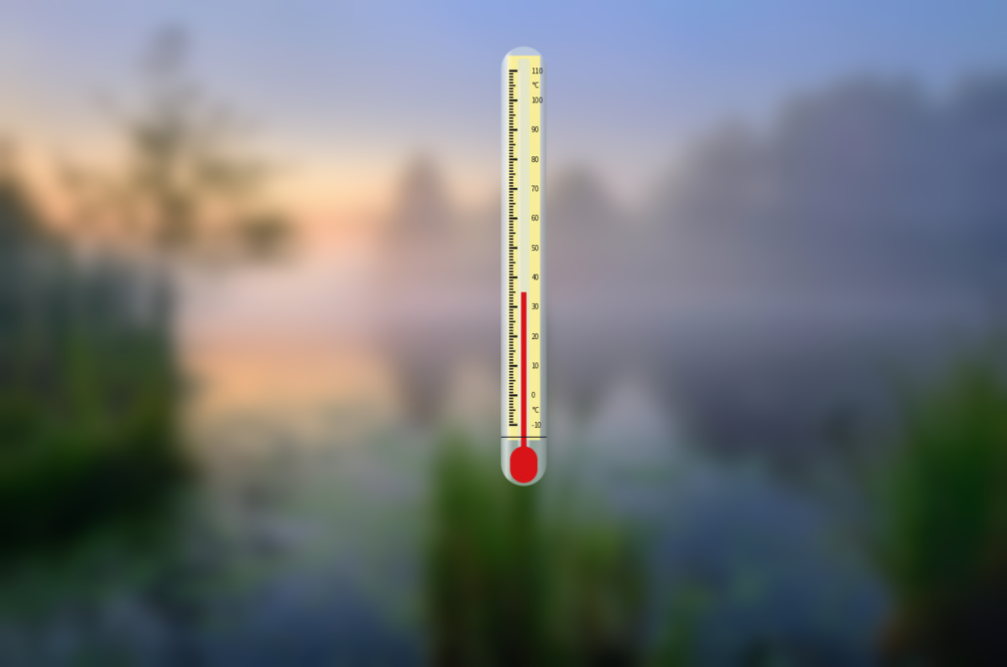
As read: 35; °C
